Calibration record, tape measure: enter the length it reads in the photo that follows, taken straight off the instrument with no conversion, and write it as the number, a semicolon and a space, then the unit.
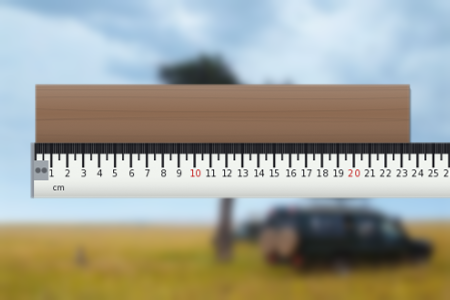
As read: 23.5; cm
